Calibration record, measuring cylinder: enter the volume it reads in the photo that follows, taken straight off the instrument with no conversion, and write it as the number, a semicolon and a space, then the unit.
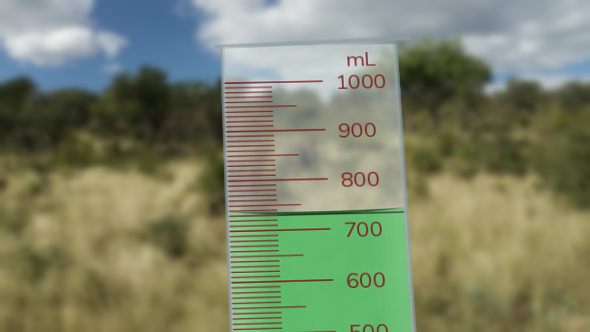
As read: 730; mL
